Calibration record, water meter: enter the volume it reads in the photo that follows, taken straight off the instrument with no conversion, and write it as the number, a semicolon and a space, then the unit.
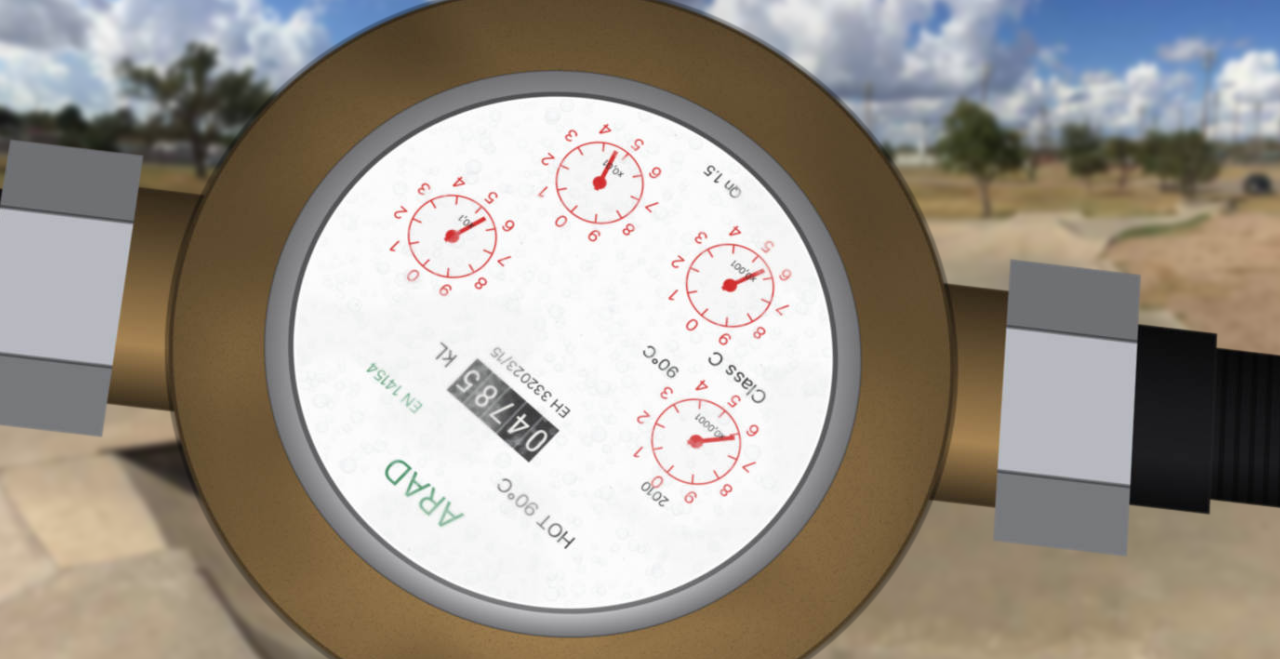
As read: 4785.5456; kL
